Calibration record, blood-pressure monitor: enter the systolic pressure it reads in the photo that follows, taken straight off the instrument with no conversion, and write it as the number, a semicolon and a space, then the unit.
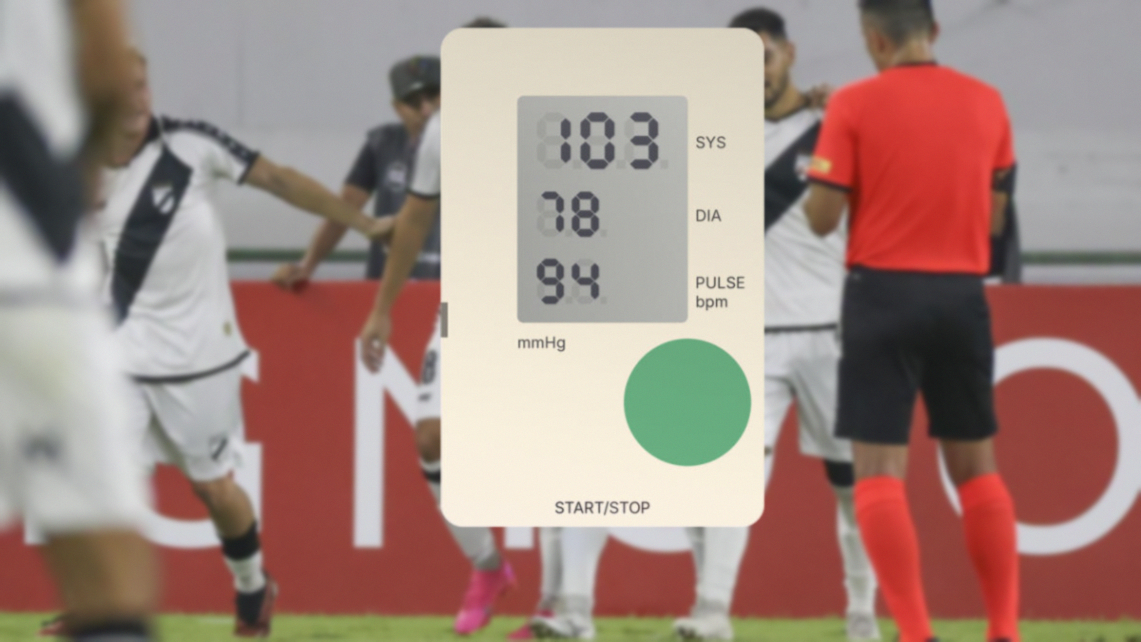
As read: 103; mmHg
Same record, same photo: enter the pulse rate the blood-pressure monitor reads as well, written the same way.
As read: 94; bpm
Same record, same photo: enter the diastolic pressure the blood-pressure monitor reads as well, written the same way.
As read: 78; mmHg
